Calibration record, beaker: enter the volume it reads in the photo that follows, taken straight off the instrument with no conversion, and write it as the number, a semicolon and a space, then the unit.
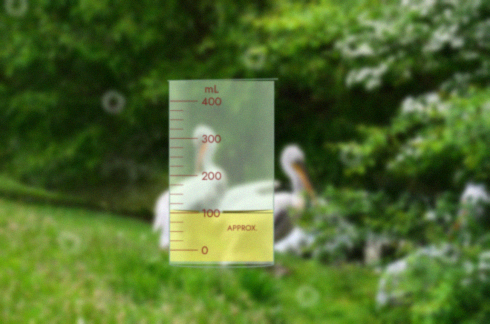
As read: 100; mL
